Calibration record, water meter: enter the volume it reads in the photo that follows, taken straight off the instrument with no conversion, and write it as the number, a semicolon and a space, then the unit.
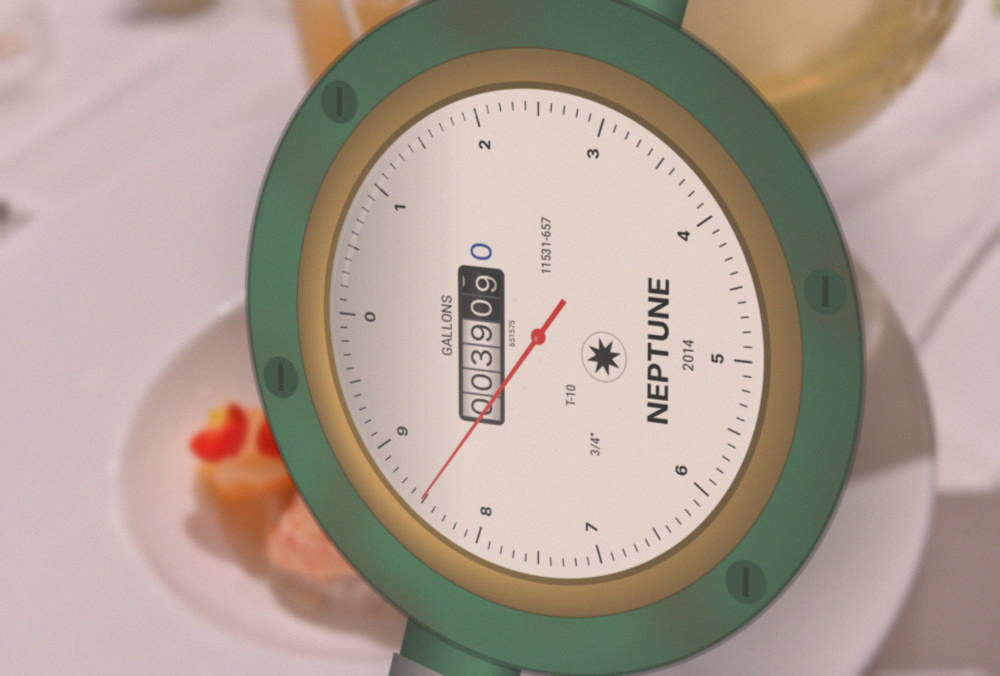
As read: 39088.5; gal
